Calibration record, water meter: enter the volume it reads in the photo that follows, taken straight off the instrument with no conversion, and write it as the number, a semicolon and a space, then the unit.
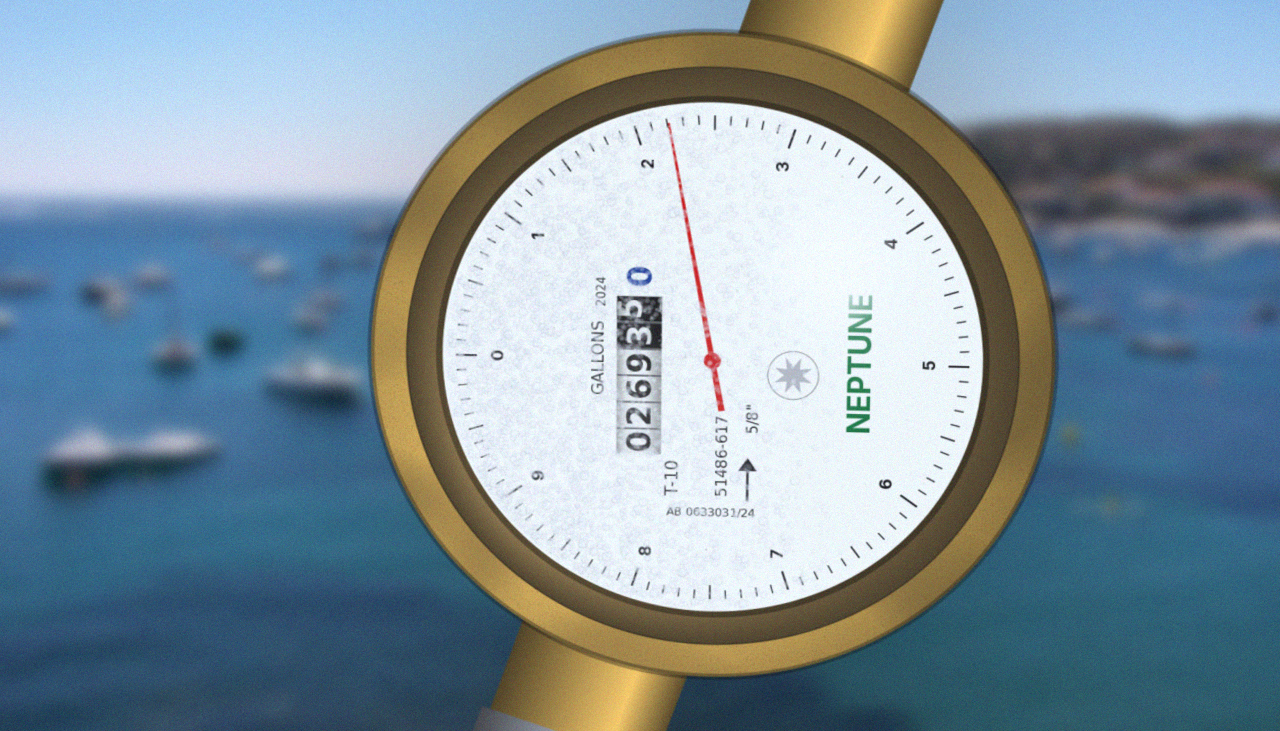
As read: 269352.2; gal
